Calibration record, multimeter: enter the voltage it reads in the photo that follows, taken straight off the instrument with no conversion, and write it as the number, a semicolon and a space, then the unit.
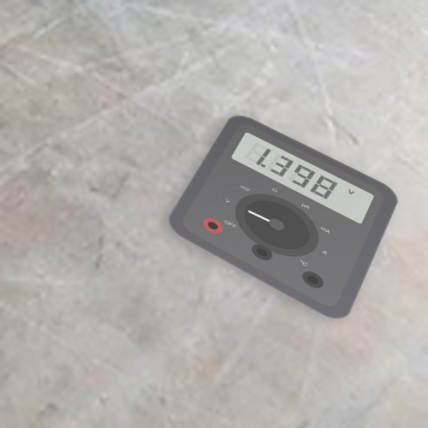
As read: 1.398; V
